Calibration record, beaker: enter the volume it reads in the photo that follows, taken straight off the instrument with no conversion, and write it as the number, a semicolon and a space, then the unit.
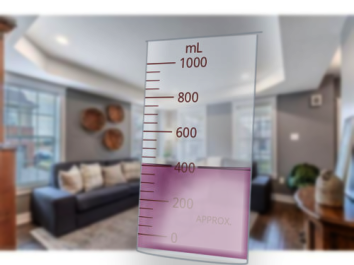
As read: 400; mL
